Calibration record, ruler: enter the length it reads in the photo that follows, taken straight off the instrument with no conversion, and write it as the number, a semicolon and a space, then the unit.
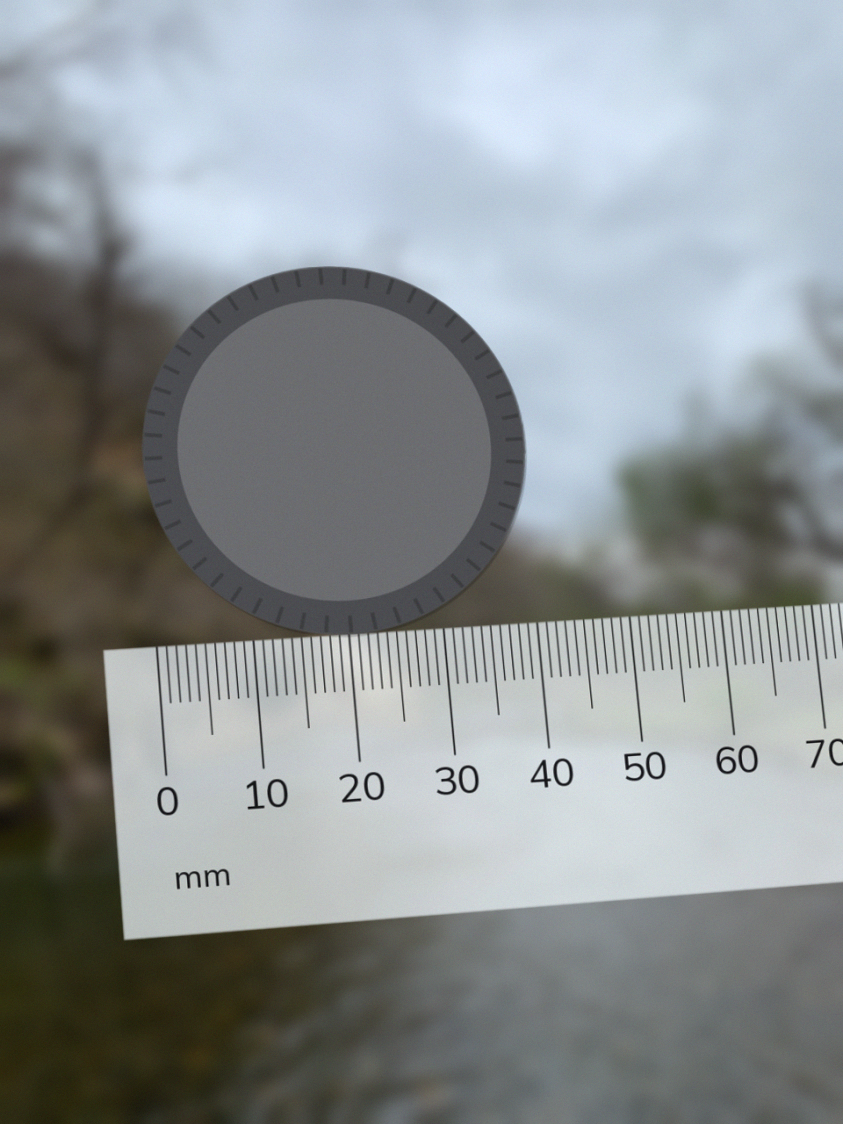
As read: 40.5; mm
